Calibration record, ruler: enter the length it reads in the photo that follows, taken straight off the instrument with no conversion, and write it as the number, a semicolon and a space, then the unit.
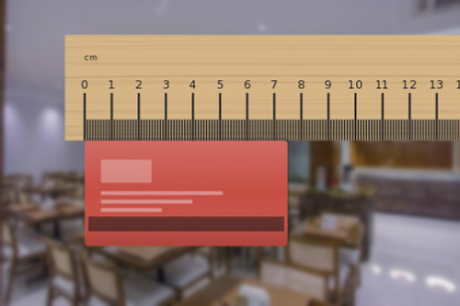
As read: 7.5; cm
